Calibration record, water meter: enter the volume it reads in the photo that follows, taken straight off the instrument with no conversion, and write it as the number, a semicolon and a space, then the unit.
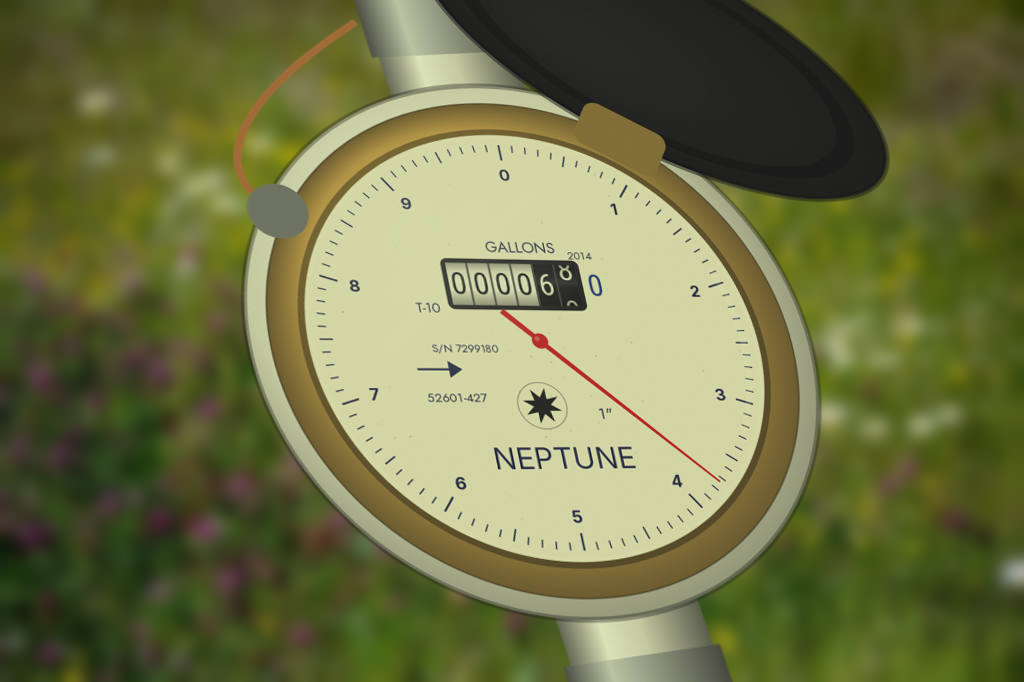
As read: 683.7; gal
